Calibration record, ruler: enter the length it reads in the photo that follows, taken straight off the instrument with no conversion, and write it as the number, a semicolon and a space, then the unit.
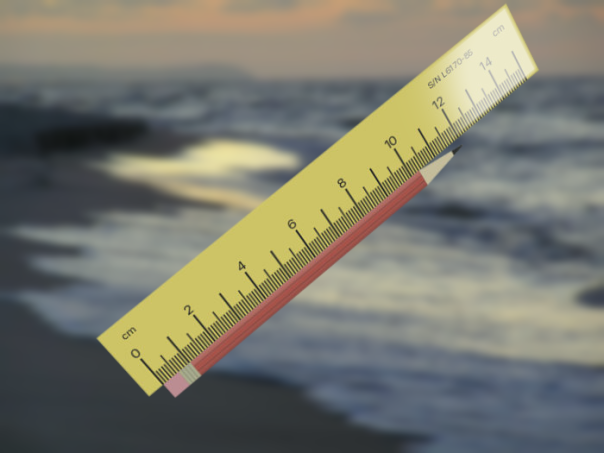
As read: 12; cm
